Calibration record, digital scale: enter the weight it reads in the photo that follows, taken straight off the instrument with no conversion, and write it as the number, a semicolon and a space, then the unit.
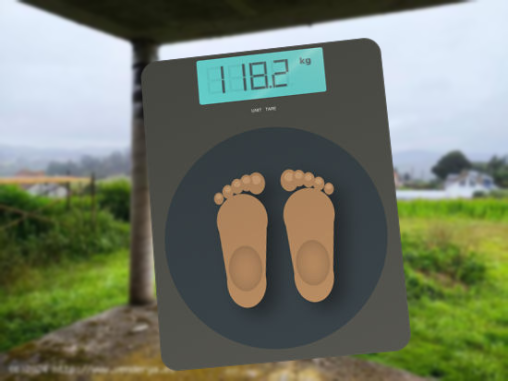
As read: 118.2; kg
